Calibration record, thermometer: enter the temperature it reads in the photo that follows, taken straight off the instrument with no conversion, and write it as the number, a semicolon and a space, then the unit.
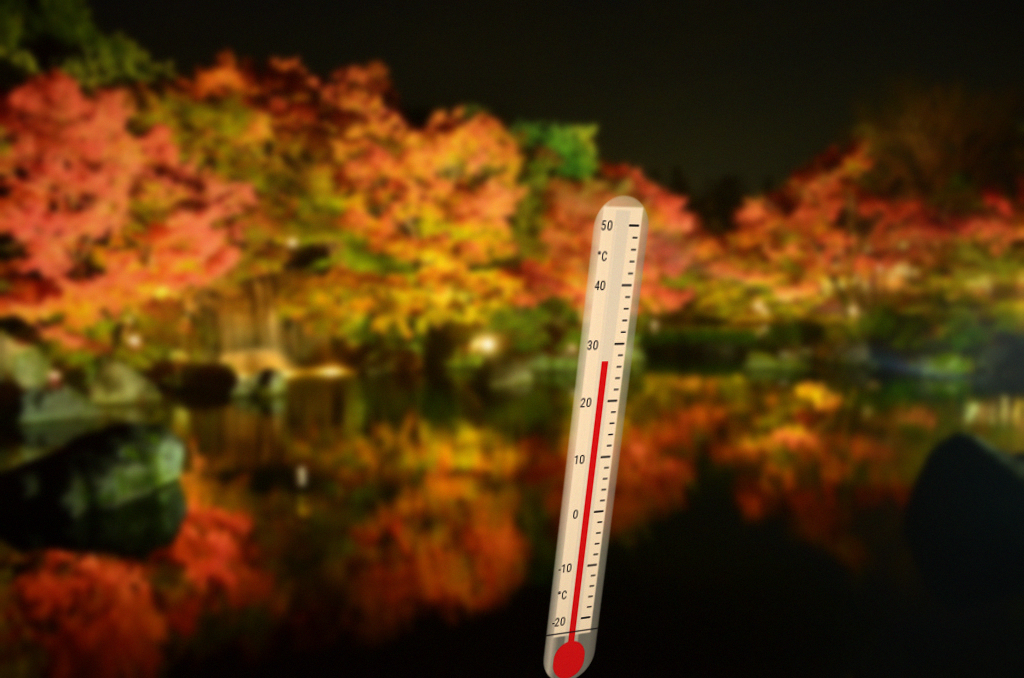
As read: 27; °C
